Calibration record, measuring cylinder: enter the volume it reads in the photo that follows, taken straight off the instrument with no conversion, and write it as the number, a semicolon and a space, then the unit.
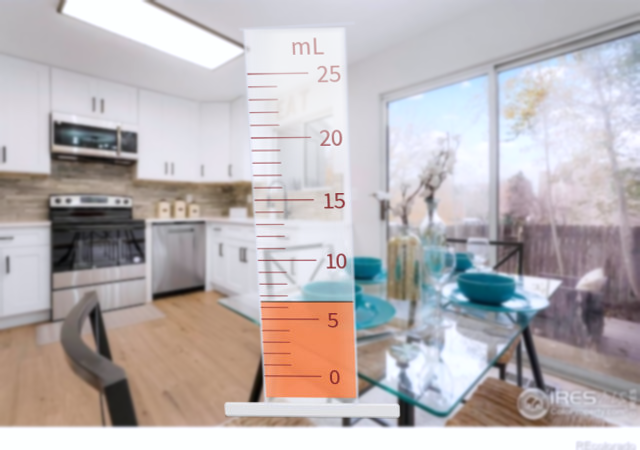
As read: 6.5; mL
